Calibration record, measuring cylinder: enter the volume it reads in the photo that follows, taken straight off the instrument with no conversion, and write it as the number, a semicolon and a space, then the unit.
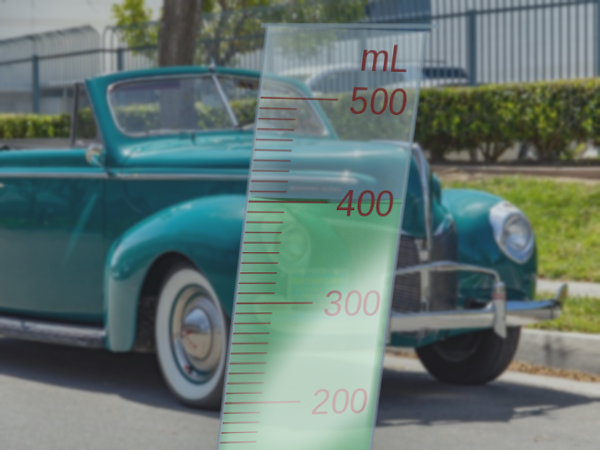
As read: 400; mL
